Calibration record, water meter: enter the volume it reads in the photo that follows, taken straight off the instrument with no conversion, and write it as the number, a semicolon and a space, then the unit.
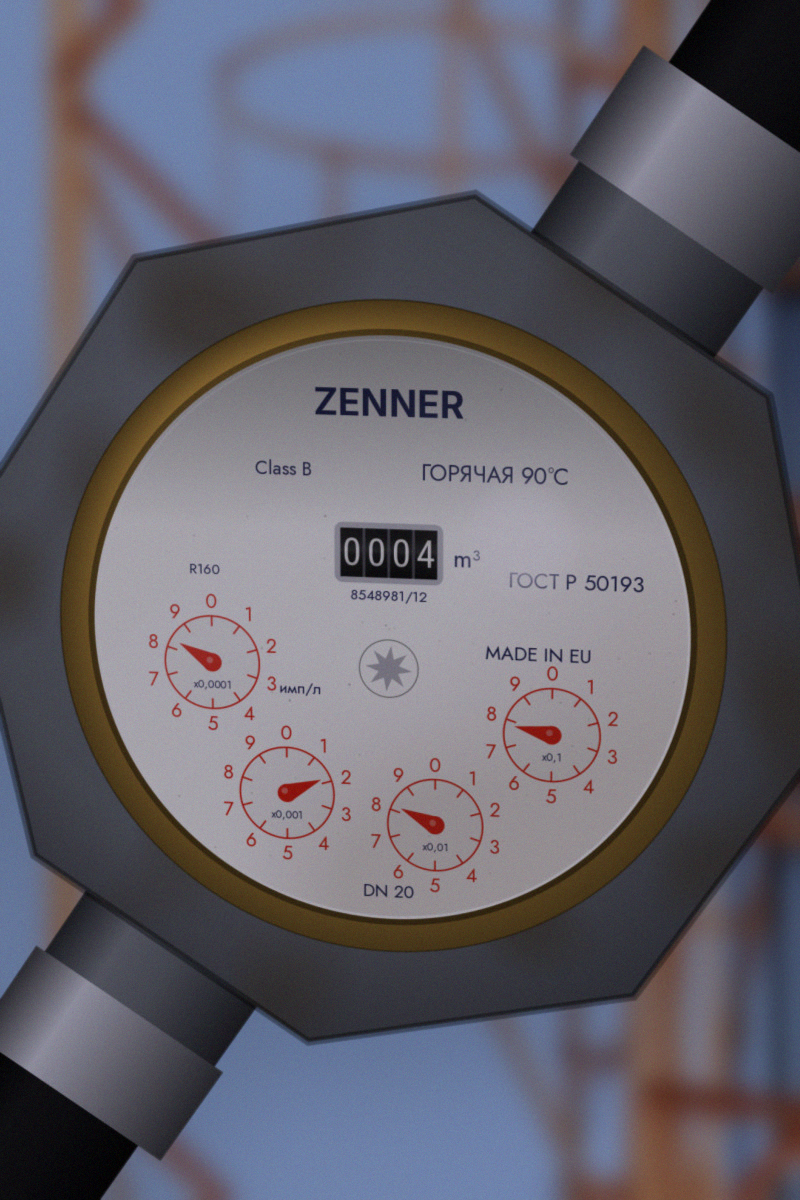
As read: 4.7818; m³
